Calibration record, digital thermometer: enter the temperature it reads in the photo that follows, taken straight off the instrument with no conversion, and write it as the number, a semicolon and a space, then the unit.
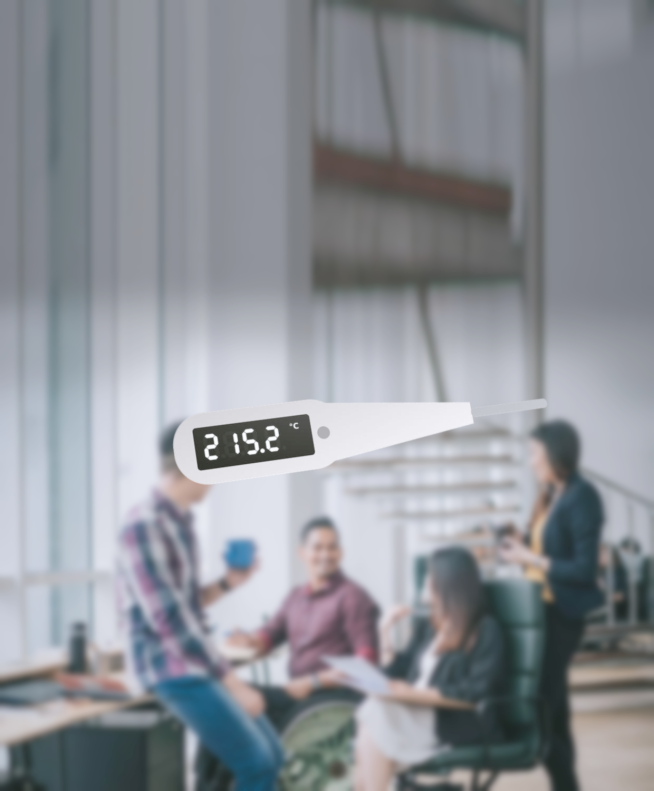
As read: 215.2; °C
